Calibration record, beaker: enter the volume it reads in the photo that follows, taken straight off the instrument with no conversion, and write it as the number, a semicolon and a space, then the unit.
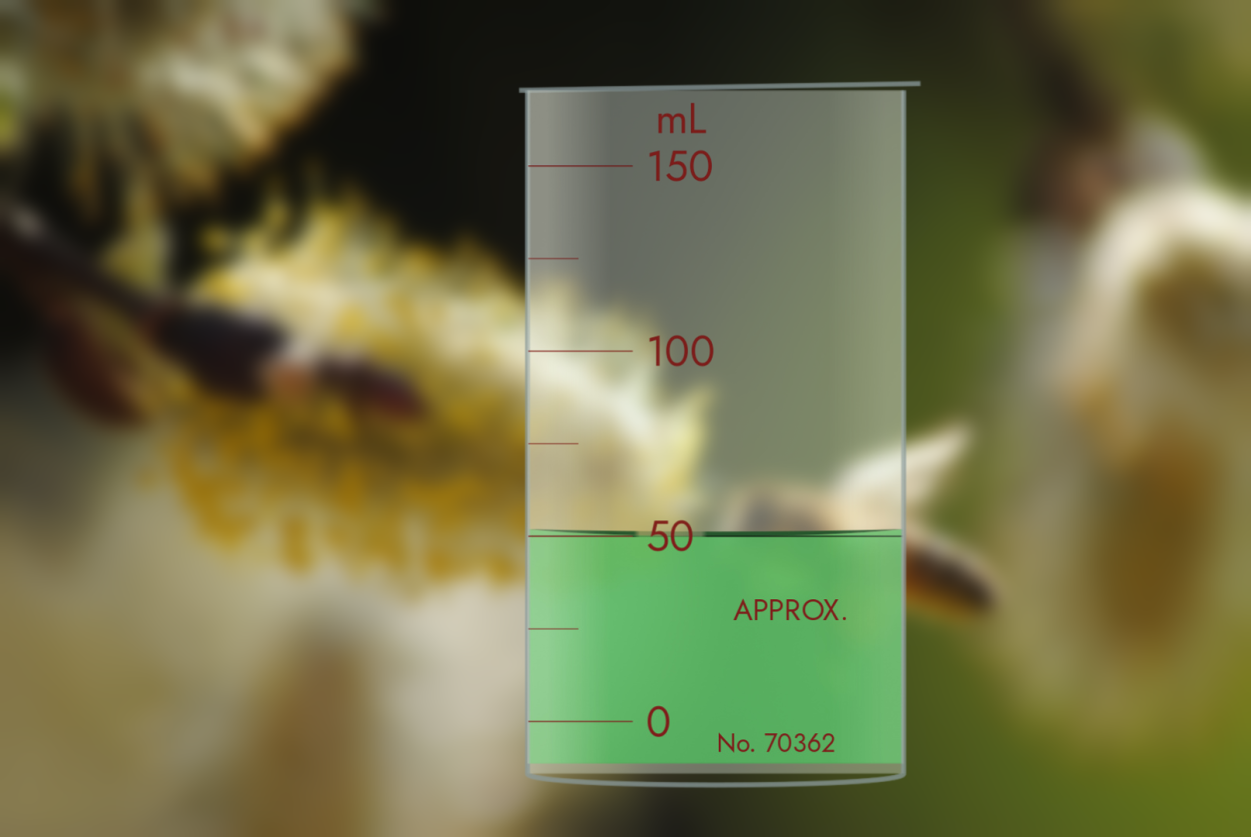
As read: 50; mL
